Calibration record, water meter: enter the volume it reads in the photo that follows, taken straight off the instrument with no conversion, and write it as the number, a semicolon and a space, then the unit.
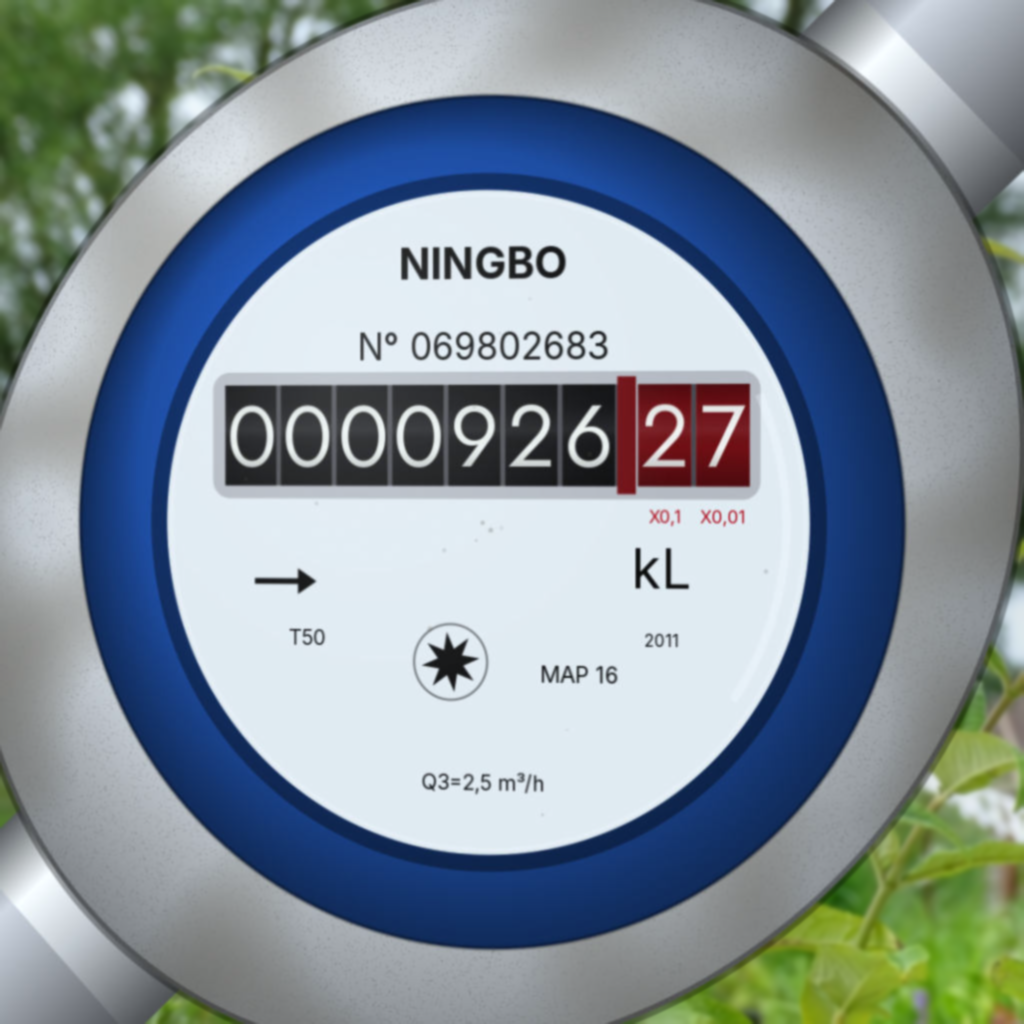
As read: 926.27; kL
